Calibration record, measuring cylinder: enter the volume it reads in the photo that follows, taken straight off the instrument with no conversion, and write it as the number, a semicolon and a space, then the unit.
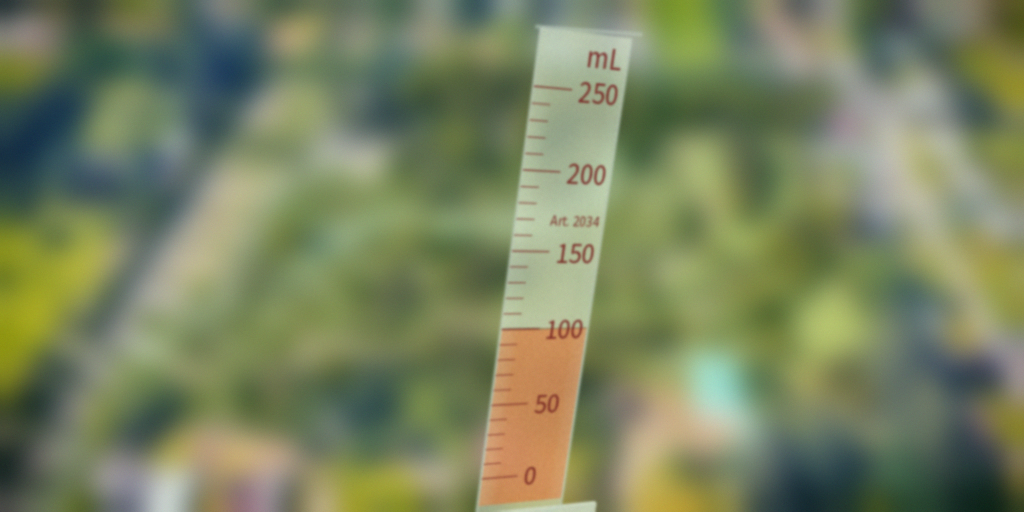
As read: 100; mL
